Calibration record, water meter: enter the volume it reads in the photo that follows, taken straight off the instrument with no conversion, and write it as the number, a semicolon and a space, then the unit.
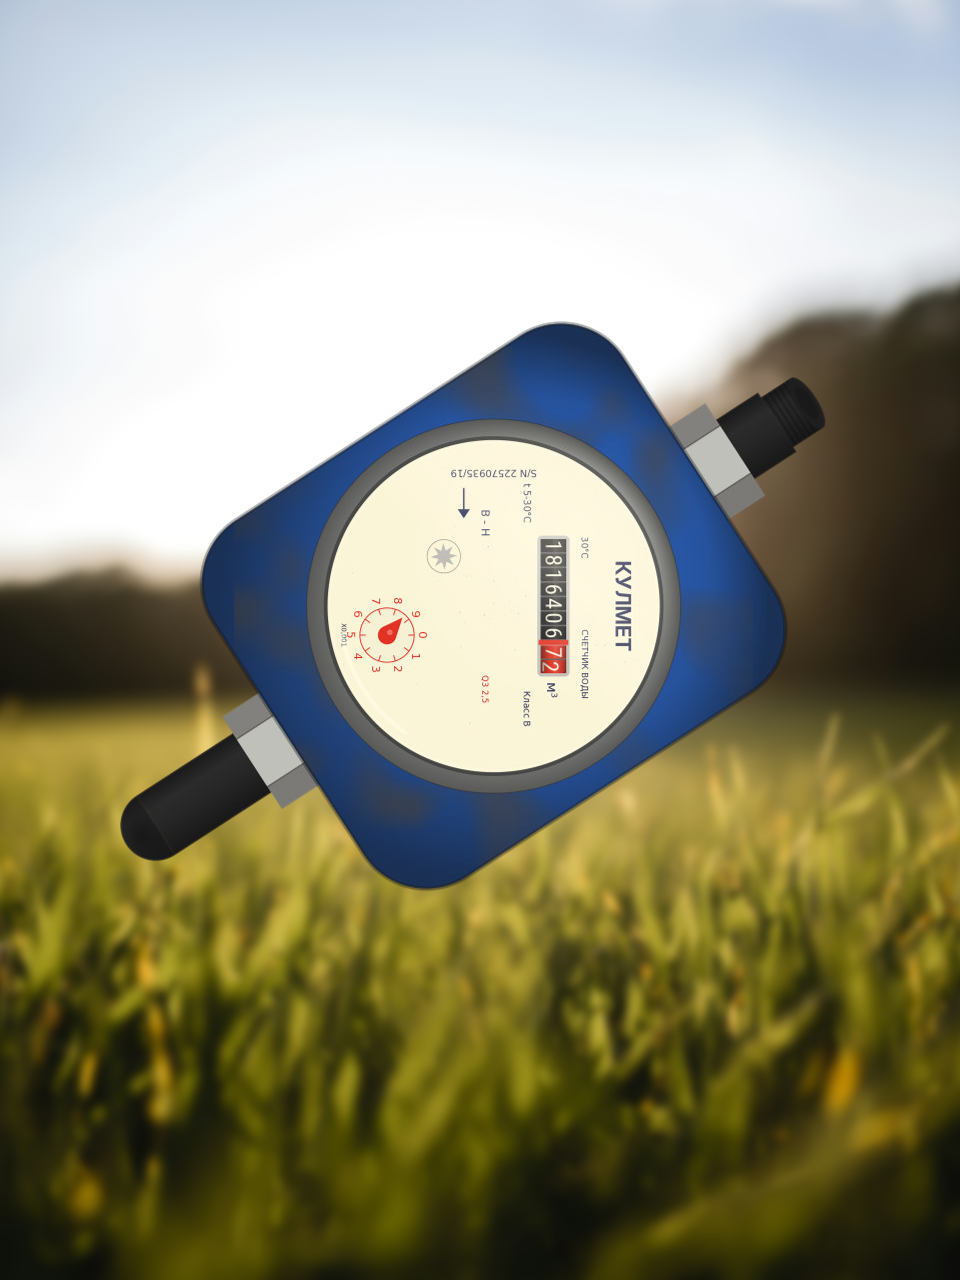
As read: 1816406.718; m³
